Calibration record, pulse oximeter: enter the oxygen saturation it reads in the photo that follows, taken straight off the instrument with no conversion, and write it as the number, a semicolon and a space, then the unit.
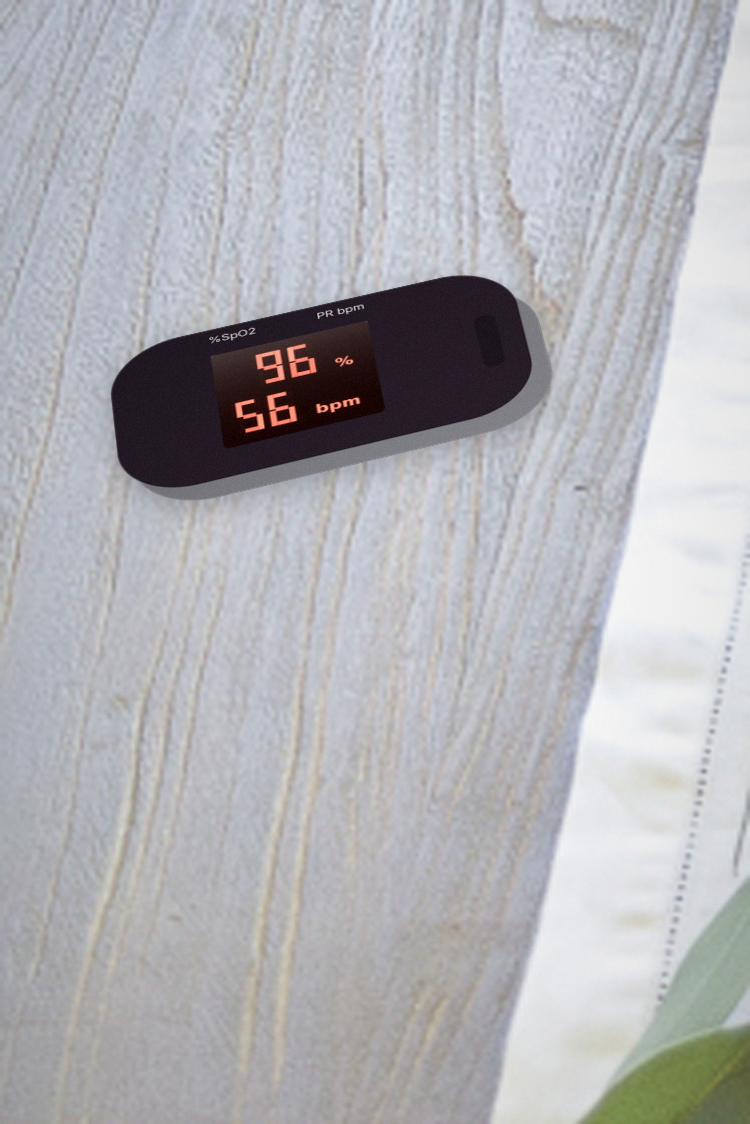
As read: 96; %
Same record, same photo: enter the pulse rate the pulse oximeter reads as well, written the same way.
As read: 56; bpm
